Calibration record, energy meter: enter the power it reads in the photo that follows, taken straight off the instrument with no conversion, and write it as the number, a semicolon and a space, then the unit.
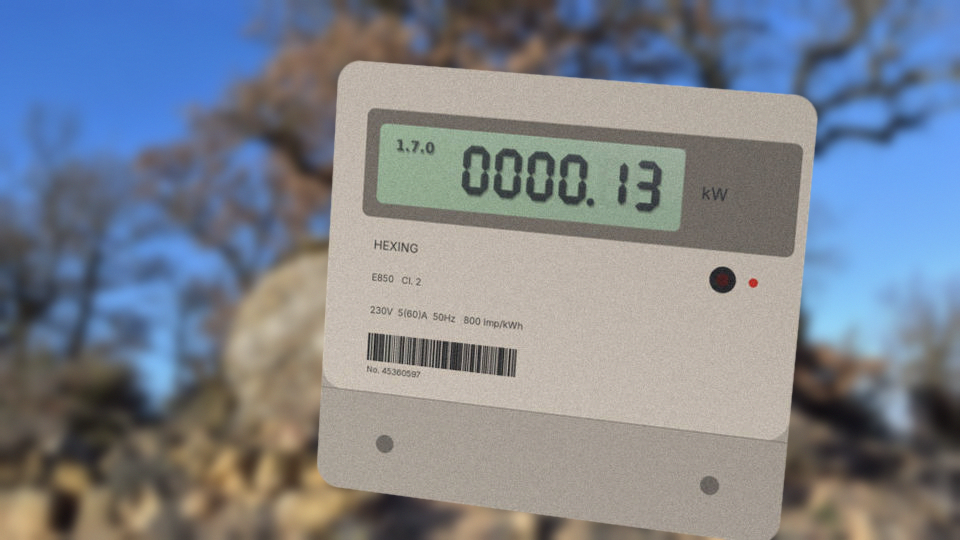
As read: 0.13; kW
